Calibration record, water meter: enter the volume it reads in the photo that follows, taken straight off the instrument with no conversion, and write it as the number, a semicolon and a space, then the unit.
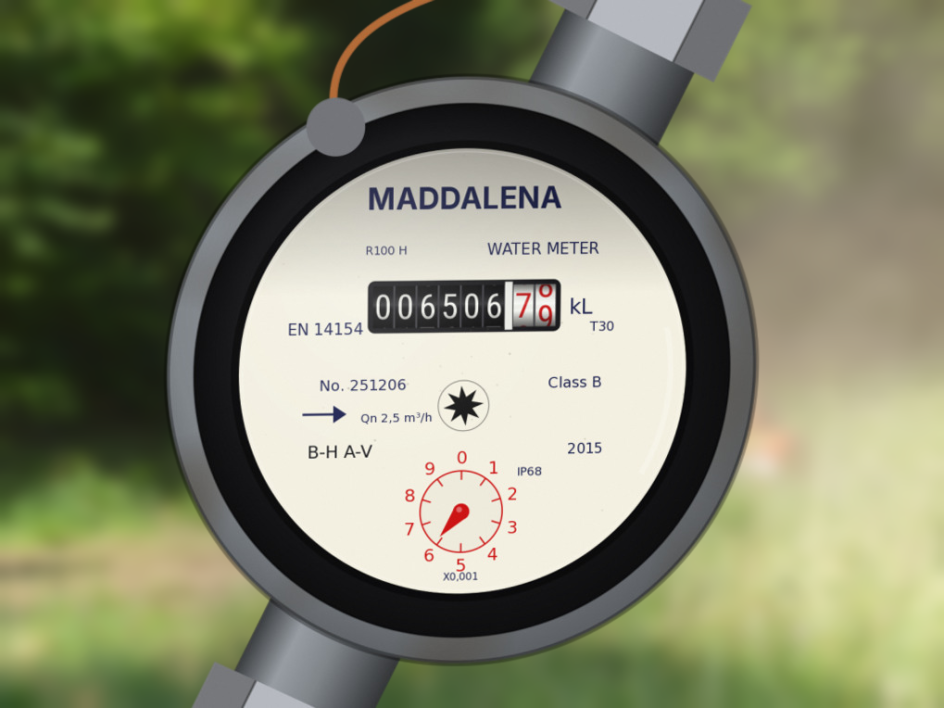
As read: 6506.786; kL
